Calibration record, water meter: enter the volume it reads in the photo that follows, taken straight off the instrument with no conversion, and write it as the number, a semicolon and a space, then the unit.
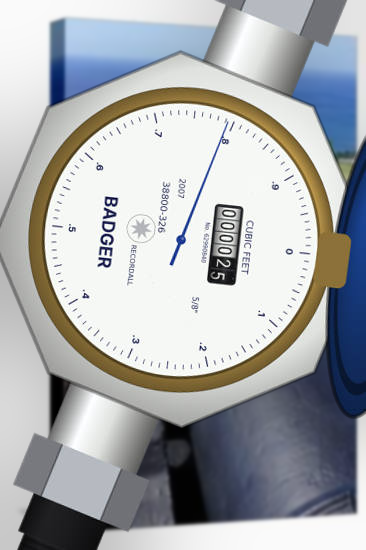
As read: 24.79; ft³
